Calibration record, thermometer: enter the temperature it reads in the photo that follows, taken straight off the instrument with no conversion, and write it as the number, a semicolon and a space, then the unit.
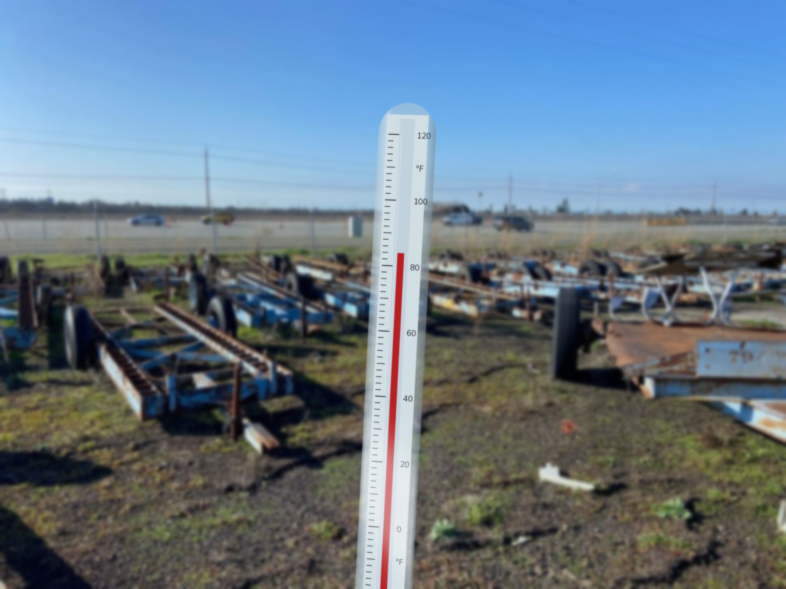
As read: 84; °F
